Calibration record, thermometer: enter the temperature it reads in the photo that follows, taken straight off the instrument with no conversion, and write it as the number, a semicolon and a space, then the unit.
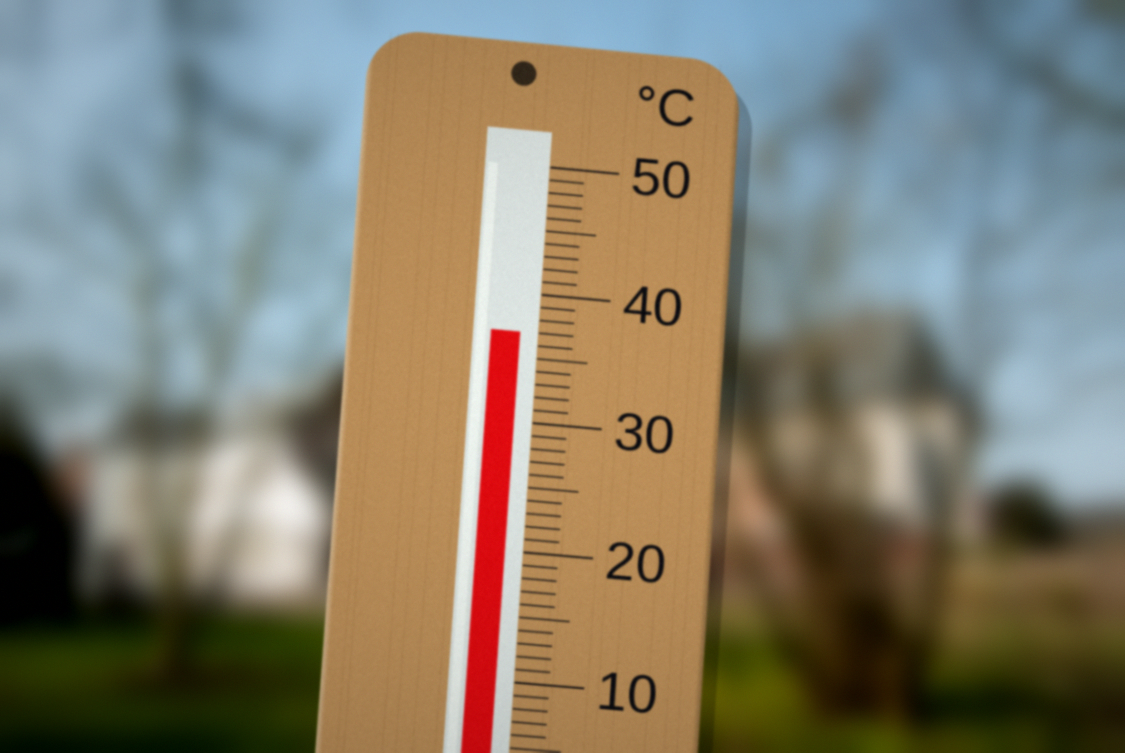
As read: 37; °C
